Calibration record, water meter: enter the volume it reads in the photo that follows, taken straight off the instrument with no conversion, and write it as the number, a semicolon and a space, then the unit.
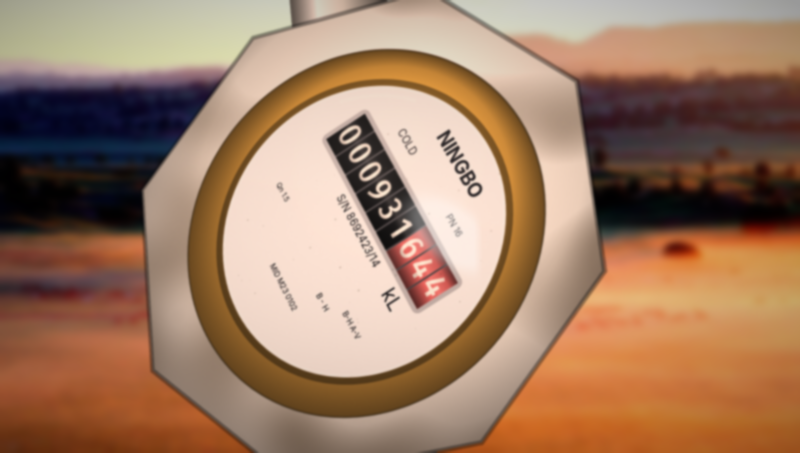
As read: 931.644; kL
